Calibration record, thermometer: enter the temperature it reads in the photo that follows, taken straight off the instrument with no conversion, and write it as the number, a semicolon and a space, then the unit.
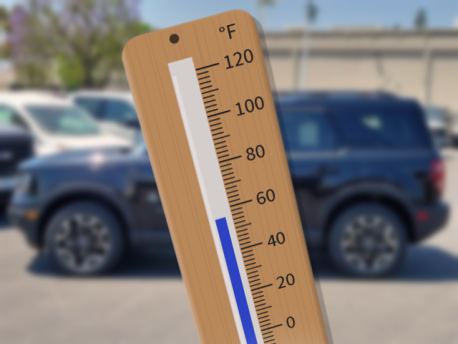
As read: 56; °F
